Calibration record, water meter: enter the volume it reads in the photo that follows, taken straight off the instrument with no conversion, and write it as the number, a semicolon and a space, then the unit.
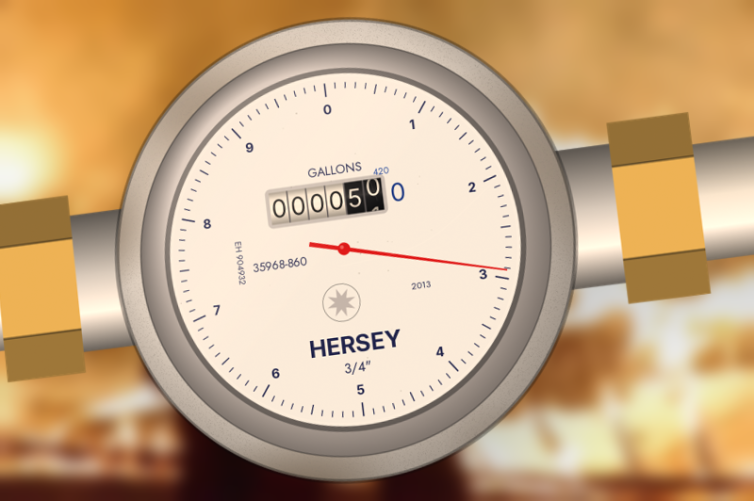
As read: 502.9; gal
